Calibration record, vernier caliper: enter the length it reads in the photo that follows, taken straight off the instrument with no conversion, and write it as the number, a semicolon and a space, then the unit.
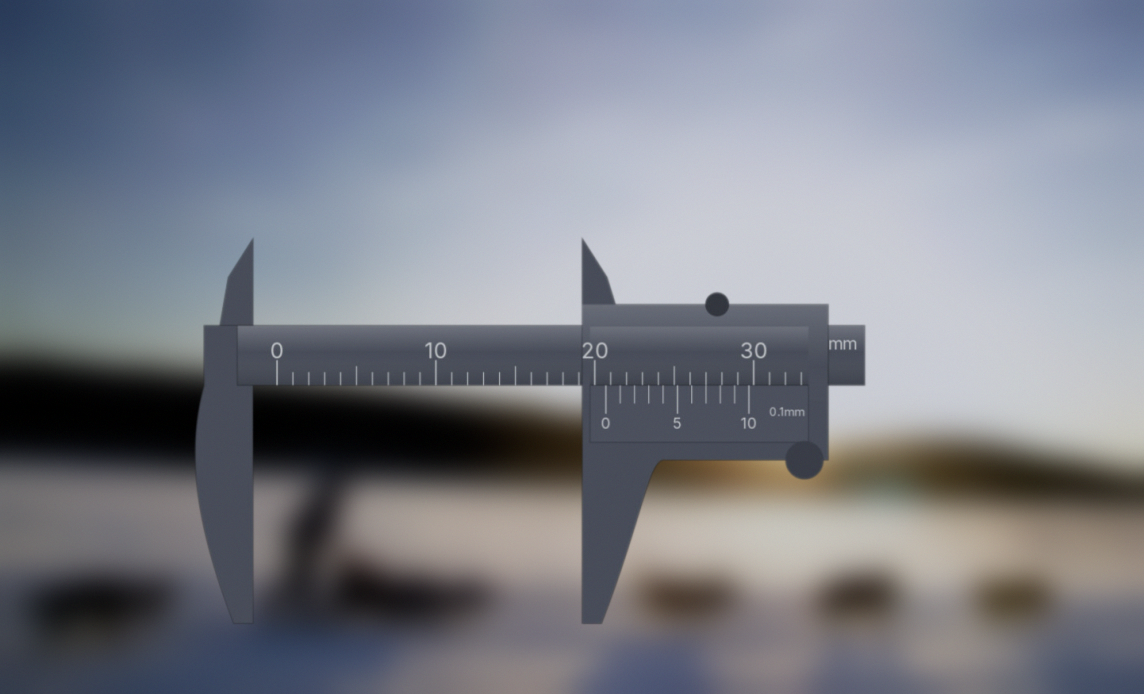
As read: 20.7; mm
